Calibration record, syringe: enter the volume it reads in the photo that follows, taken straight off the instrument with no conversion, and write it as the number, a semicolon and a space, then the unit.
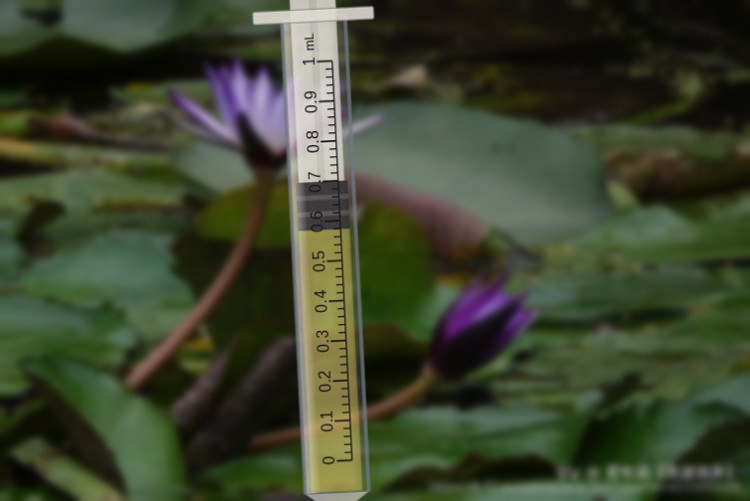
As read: 0.58; mL
